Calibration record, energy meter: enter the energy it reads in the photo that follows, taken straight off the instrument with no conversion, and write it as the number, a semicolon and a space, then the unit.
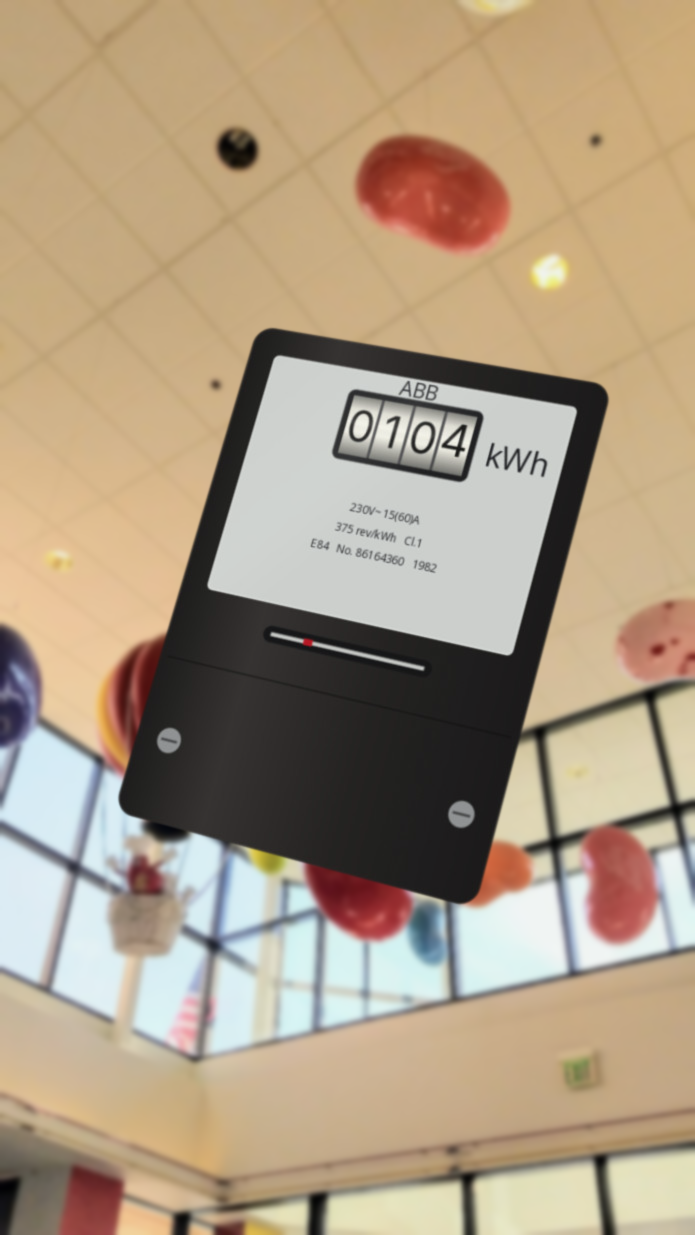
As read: 104; kWh
